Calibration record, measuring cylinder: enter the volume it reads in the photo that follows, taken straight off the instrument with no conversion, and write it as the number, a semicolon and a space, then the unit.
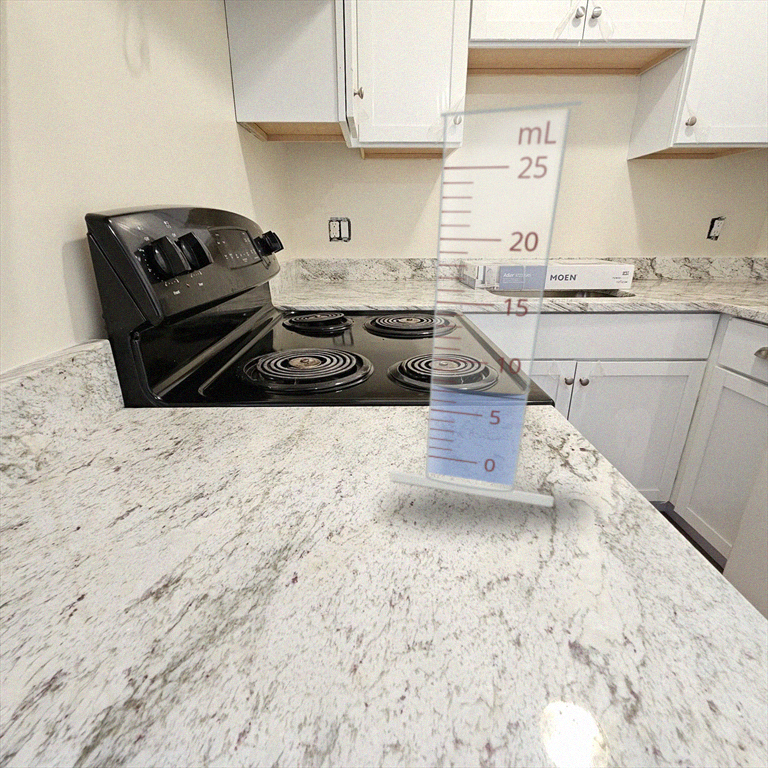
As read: 7; mL
